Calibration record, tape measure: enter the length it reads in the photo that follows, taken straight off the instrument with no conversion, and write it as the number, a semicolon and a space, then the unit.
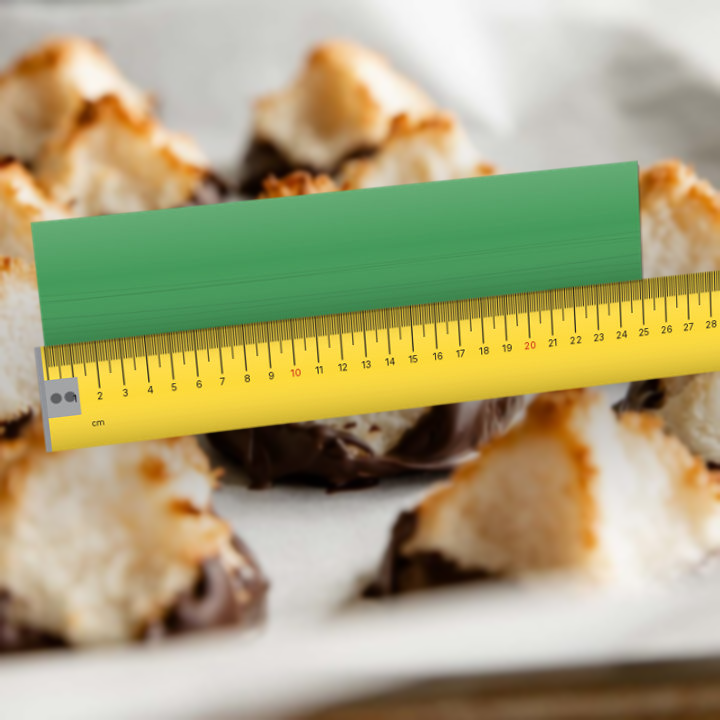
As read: 25; cm
